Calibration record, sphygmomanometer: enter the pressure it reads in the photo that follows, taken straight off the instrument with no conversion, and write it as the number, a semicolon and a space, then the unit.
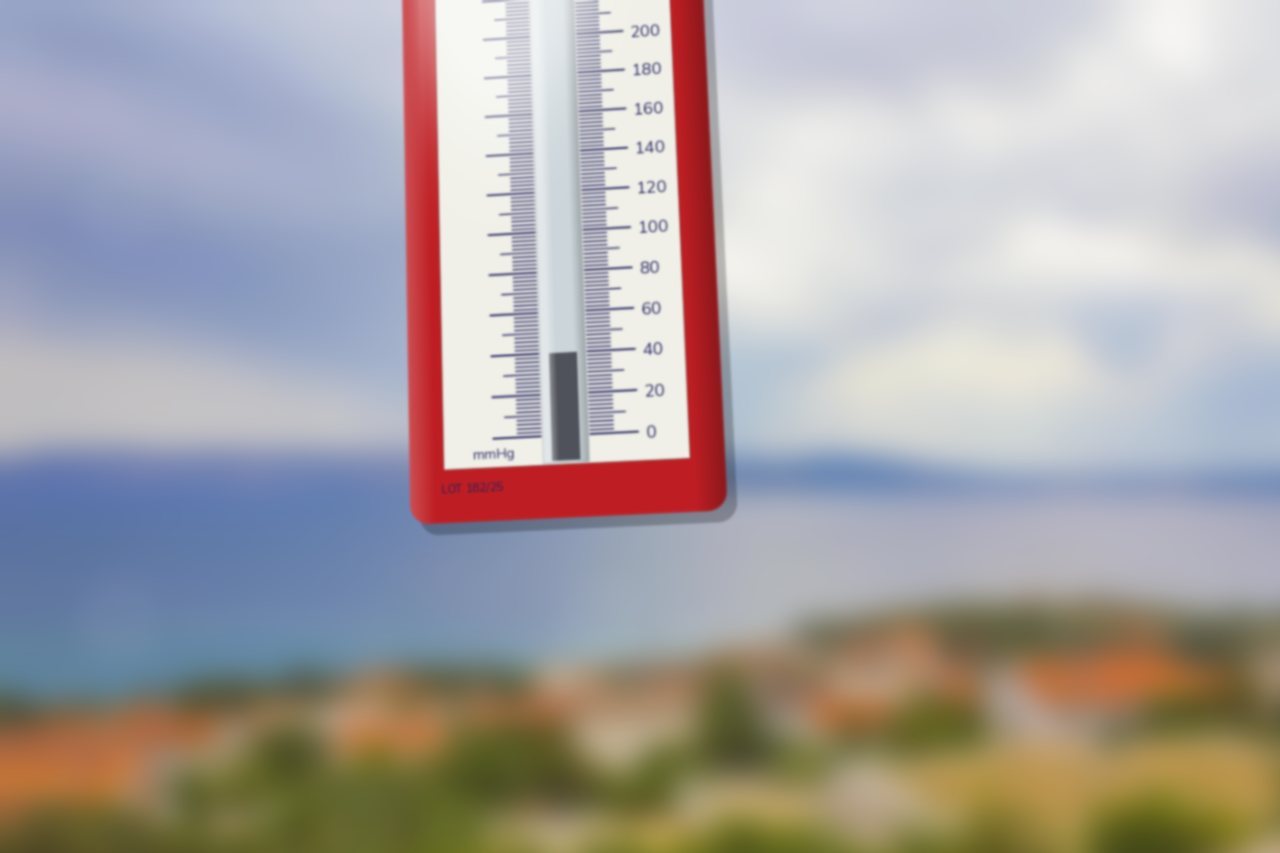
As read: 40; mmHg
